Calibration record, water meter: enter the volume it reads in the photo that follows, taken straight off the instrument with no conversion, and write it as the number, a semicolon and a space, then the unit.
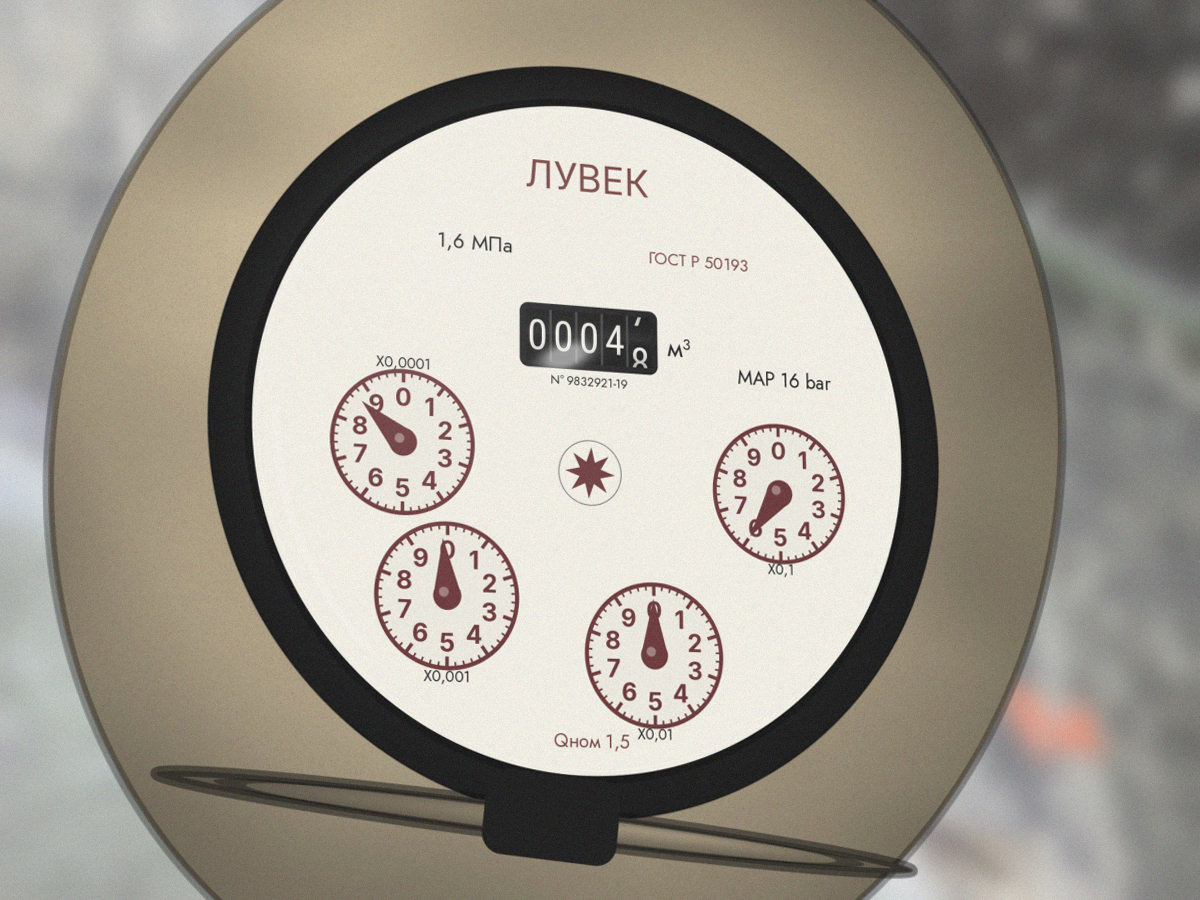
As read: 47.5998; m³
